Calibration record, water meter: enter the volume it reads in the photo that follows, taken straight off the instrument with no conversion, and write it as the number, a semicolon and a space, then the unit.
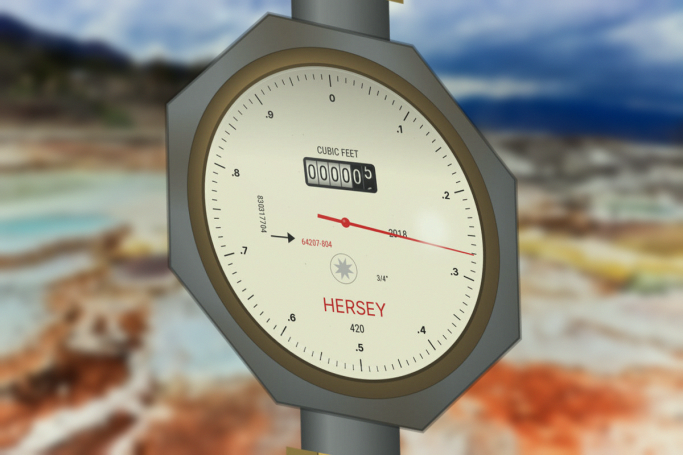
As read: 5.27; ft³
